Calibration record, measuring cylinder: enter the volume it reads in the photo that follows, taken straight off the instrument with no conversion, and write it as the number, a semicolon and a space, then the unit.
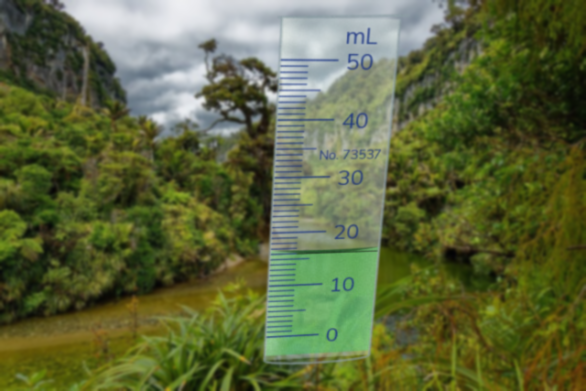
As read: 16; mL
